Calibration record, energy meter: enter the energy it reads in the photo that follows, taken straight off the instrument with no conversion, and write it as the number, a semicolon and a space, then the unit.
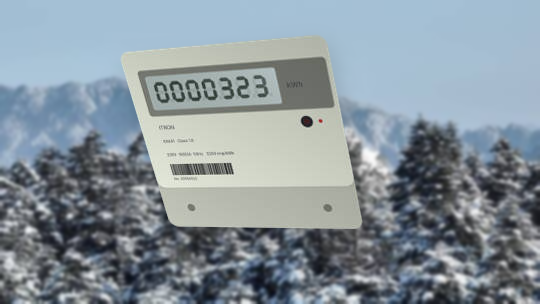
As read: 323; kWh
